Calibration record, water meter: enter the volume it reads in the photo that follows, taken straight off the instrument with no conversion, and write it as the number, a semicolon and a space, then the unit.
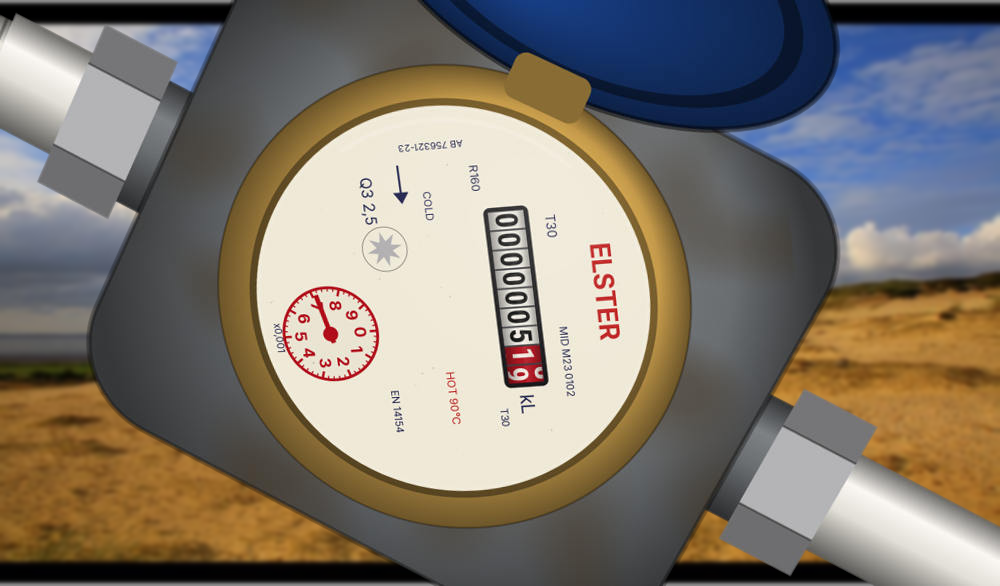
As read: 5.187; kL
